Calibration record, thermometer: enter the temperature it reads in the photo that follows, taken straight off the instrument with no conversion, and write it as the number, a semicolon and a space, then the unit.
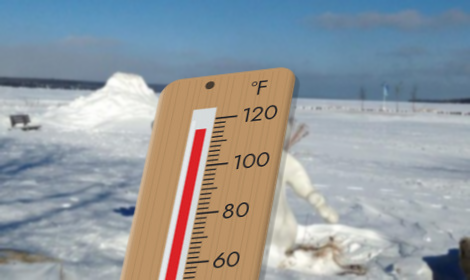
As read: 116; °F
